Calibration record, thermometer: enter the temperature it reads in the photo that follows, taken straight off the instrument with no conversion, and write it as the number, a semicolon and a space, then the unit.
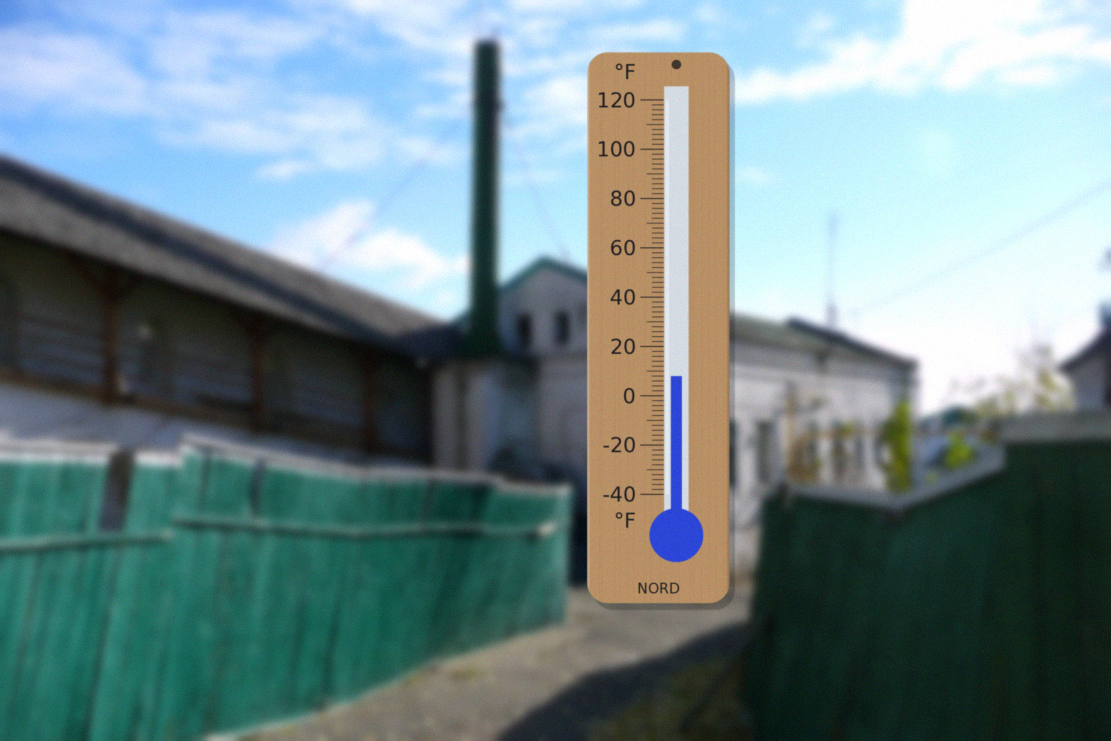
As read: 8; °F
